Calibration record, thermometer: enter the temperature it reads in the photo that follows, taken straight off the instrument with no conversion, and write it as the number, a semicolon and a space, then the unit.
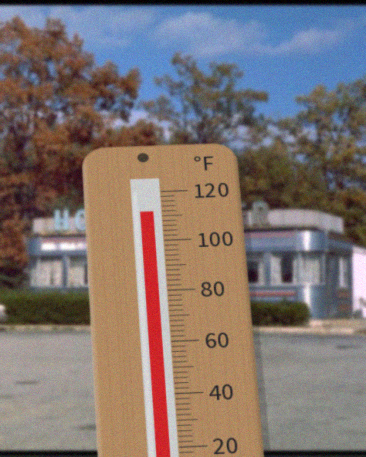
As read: 112; °F
